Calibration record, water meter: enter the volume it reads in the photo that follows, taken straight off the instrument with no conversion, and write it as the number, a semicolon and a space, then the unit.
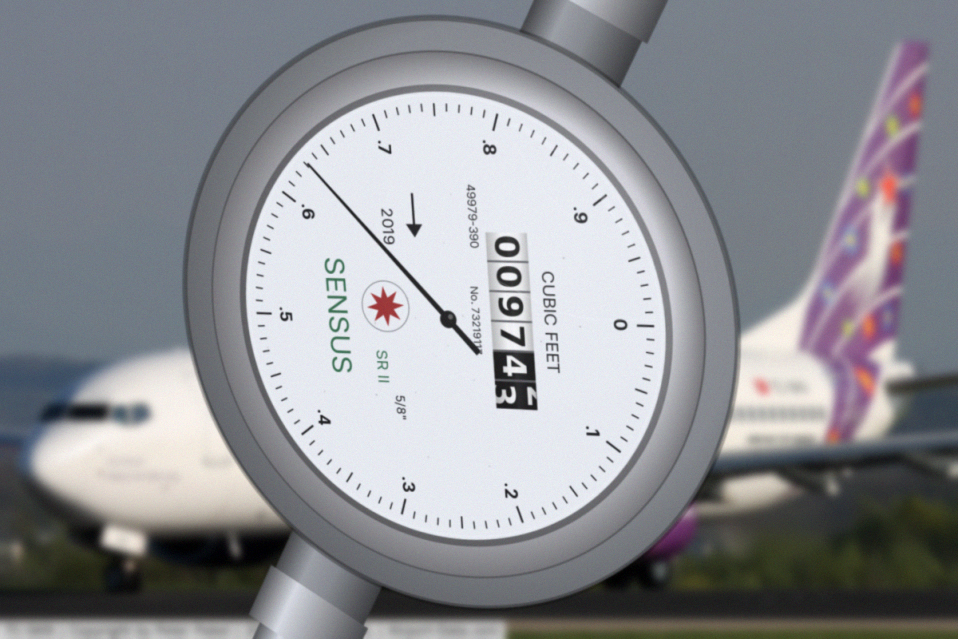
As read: 9742.63; ft³
